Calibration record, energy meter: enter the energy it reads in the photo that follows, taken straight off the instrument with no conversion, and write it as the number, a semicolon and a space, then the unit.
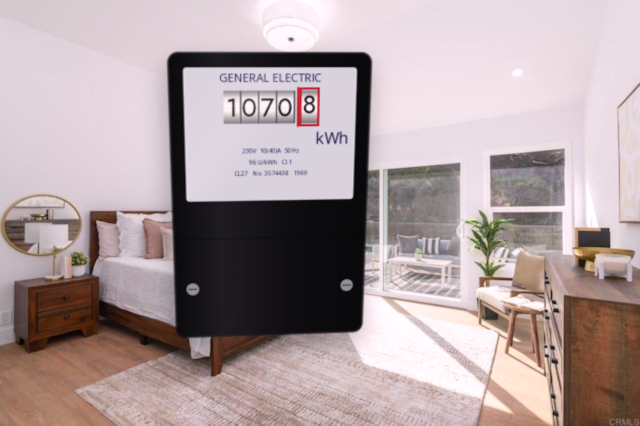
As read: 1070.8; kWh
